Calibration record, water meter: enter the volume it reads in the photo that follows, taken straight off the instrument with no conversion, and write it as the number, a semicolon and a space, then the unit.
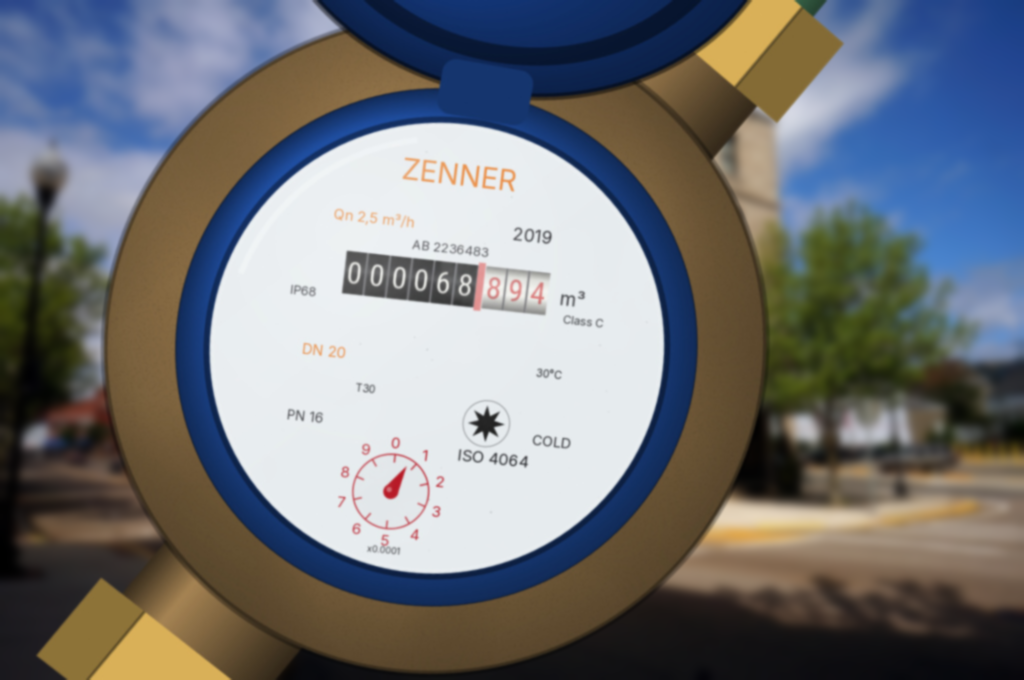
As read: 68.8940; m³
